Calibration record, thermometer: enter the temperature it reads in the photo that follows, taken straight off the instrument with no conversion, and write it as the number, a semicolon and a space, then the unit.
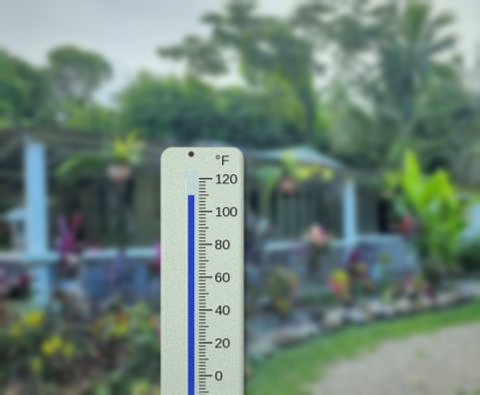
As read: 110; °F
